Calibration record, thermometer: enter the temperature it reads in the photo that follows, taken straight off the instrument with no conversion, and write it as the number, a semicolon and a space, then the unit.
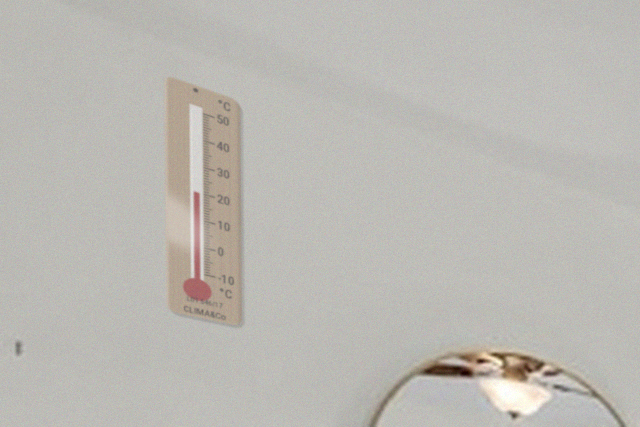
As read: 20; °C
